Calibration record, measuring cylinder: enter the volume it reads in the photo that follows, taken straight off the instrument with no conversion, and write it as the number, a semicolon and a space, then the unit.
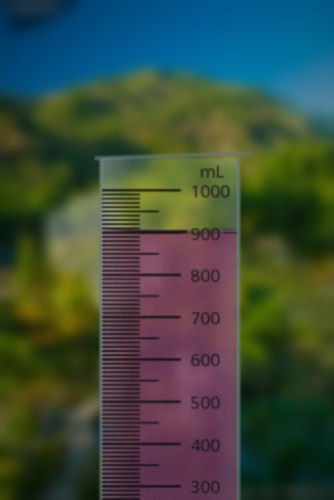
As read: 900; mL
